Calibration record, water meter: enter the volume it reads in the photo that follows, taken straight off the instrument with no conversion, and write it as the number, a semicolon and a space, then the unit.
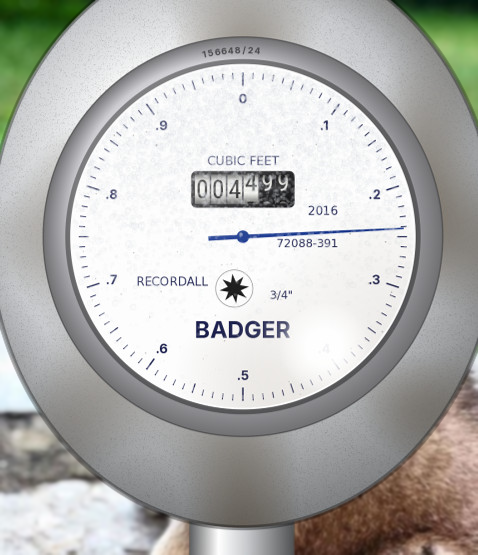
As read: 4499.24; ft³
